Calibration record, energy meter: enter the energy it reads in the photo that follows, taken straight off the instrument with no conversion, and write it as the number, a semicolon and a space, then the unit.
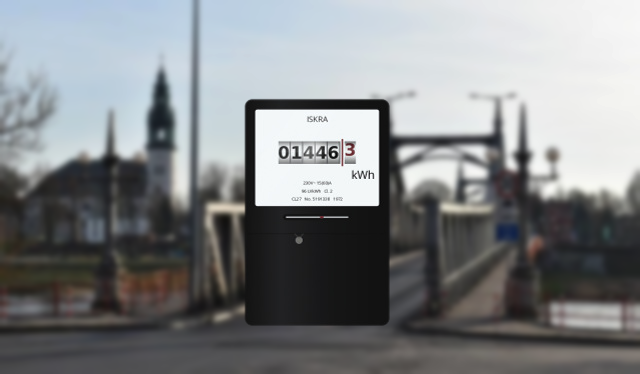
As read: 1446.3; kWh
